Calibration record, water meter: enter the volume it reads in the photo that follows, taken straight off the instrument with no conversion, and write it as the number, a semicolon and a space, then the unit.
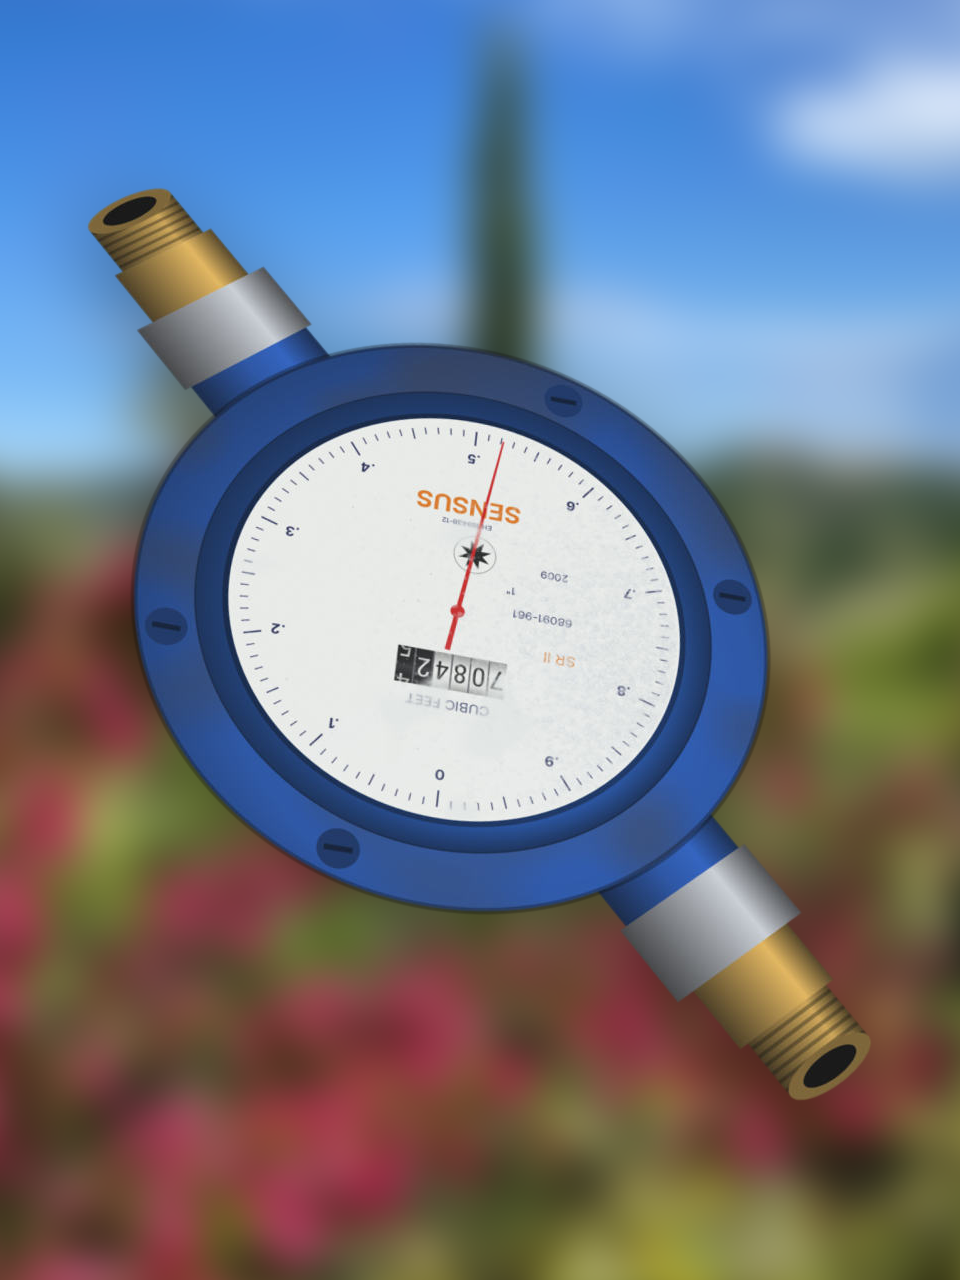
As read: 708424.52; ft³
